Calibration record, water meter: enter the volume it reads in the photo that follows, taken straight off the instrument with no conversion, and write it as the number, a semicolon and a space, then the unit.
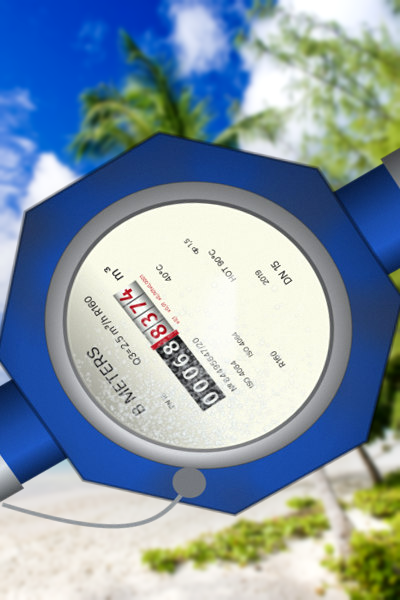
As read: 68.8374; m³
